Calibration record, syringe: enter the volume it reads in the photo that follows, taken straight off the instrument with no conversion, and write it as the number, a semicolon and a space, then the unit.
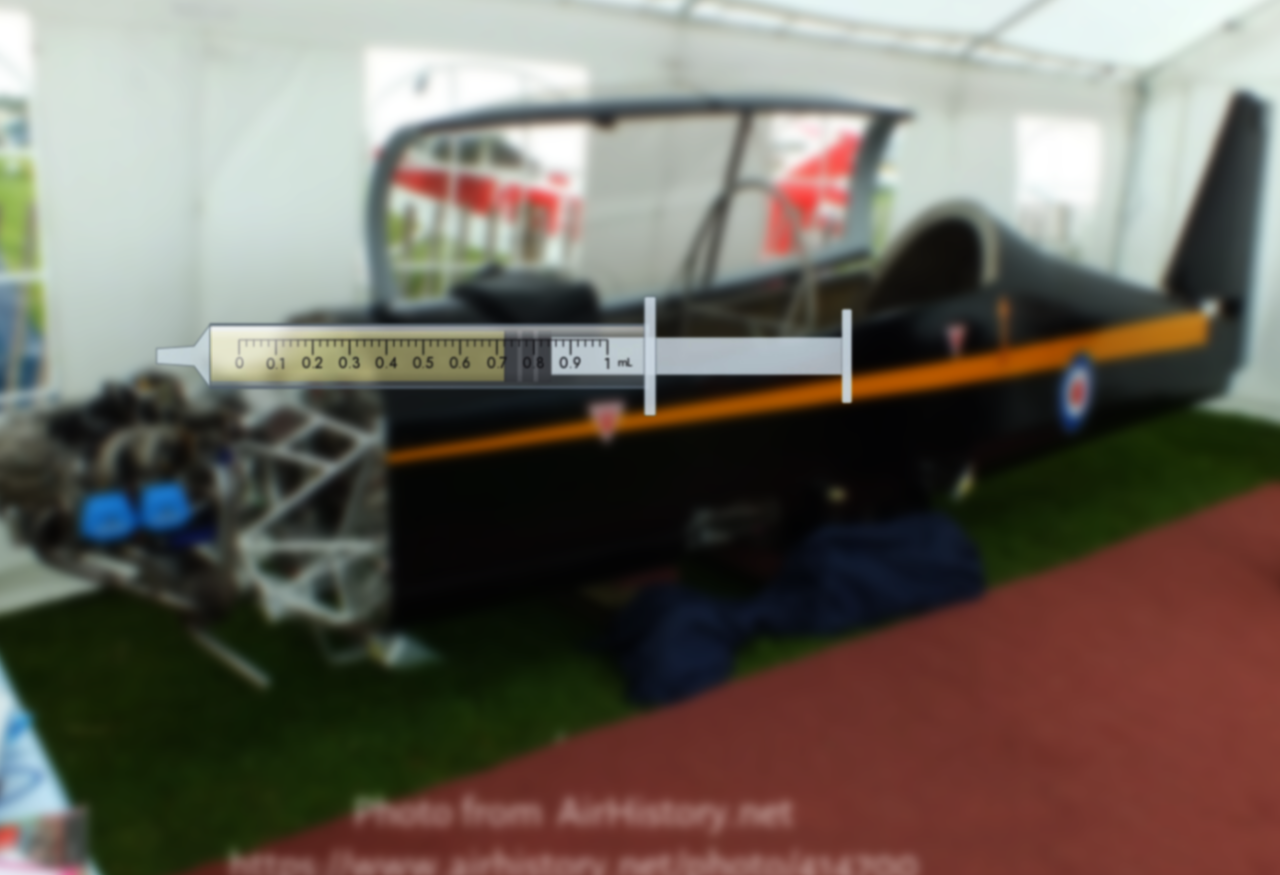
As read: 0.72; mL
